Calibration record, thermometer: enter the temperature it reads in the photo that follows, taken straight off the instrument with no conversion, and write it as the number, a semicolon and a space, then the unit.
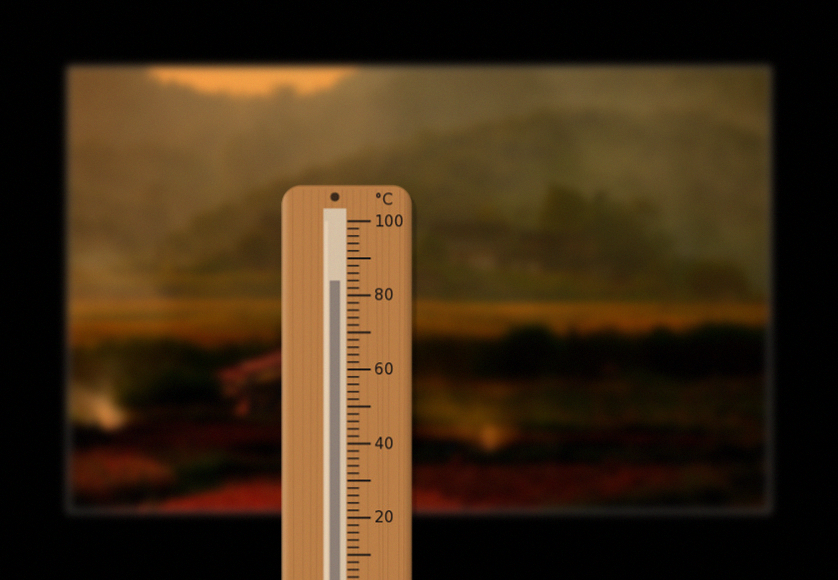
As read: 84; °C
